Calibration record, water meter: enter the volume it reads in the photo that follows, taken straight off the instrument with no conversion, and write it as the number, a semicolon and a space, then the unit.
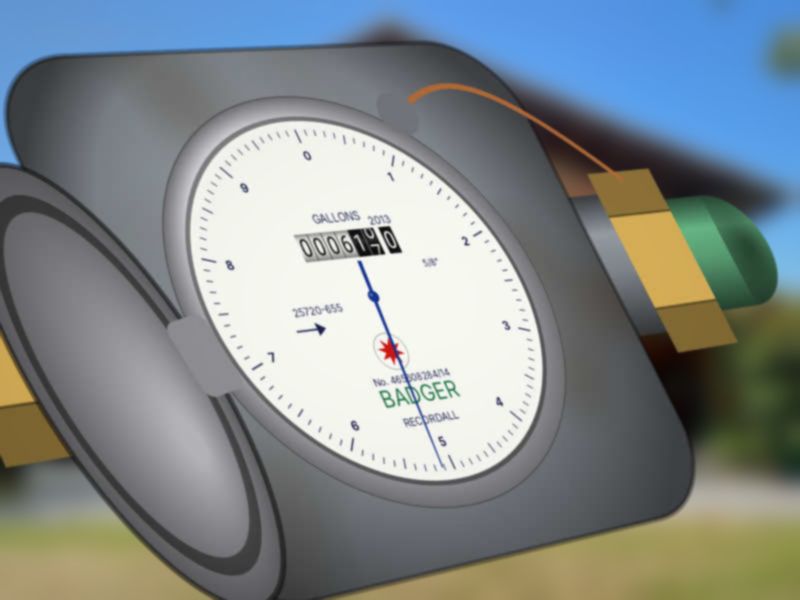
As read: 6165.1; gal
